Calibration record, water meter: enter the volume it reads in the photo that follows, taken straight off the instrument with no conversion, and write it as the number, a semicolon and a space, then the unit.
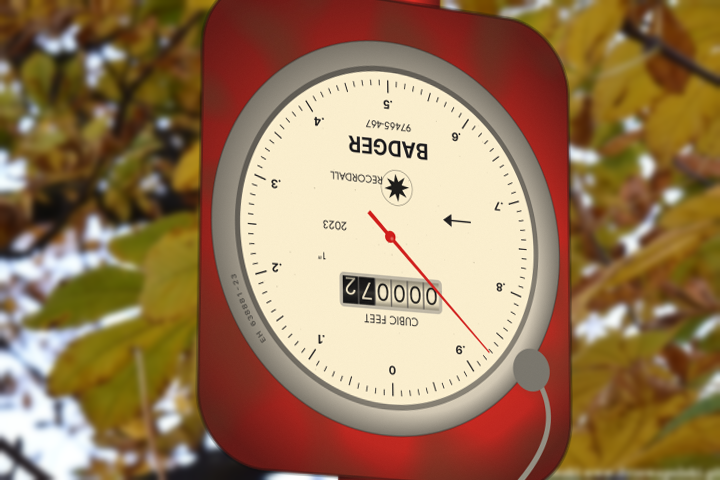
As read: 71.87; ft³
